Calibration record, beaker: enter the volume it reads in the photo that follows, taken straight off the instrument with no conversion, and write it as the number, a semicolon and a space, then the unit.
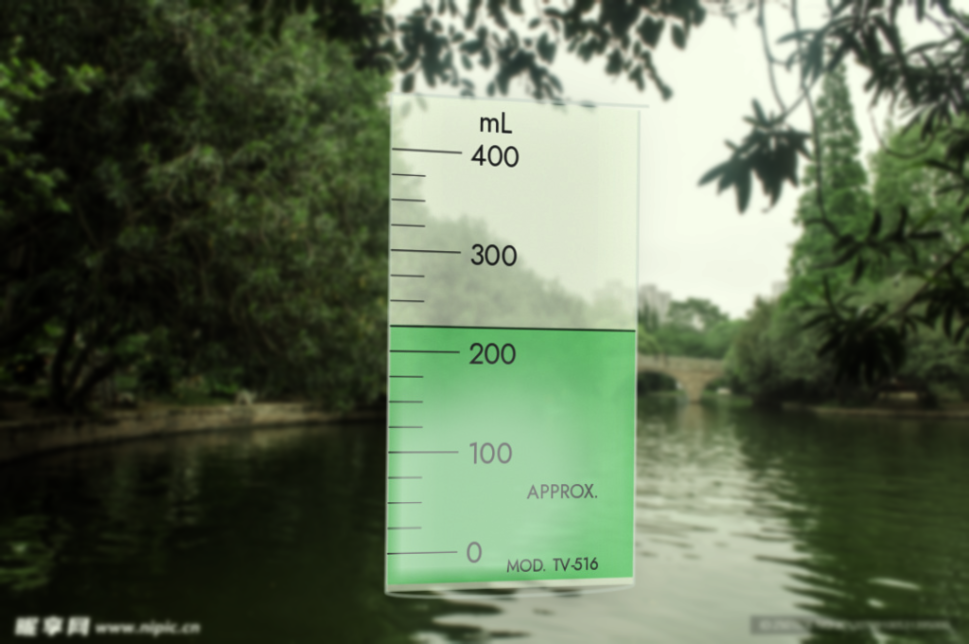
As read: 225; mL
